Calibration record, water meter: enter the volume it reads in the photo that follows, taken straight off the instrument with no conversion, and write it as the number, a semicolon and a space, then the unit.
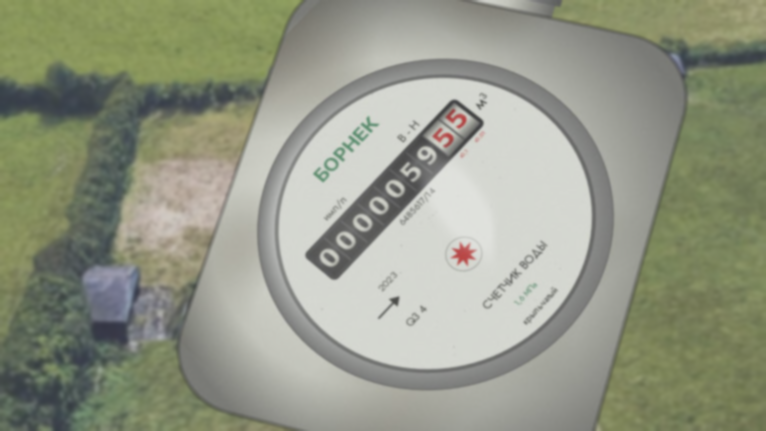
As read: 59.55; m³
